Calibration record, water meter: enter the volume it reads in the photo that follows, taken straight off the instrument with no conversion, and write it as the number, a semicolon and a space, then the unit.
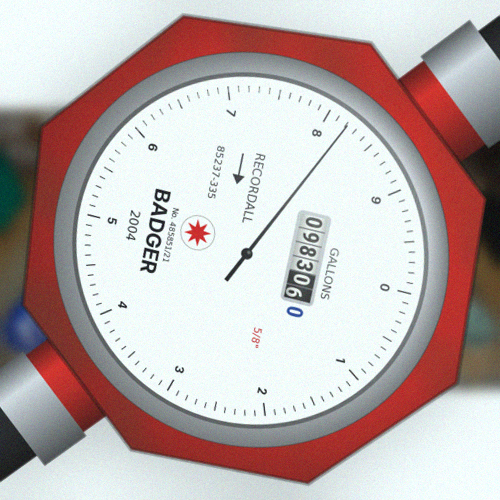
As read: 983058.2; gal
